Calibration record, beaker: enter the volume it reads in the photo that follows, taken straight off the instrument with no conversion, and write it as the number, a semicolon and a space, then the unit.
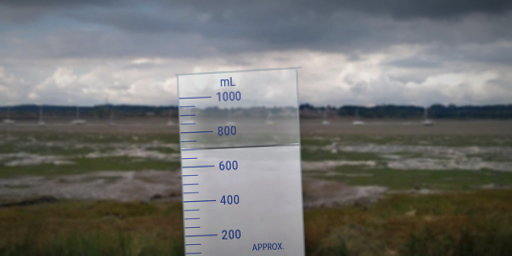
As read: 700; mL
